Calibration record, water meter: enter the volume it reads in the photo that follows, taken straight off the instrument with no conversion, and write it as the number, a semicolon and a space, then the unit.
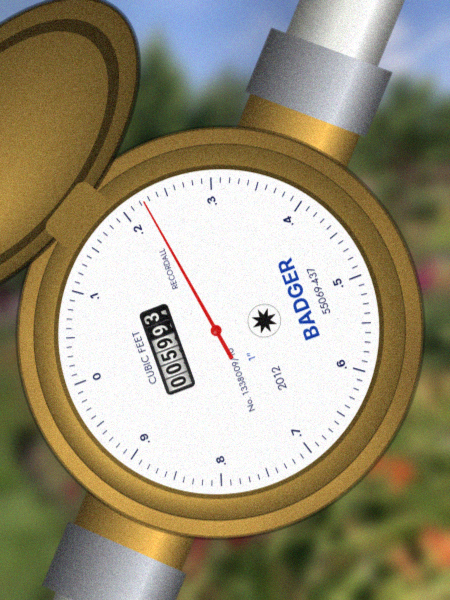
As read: 5993.22; ft³
